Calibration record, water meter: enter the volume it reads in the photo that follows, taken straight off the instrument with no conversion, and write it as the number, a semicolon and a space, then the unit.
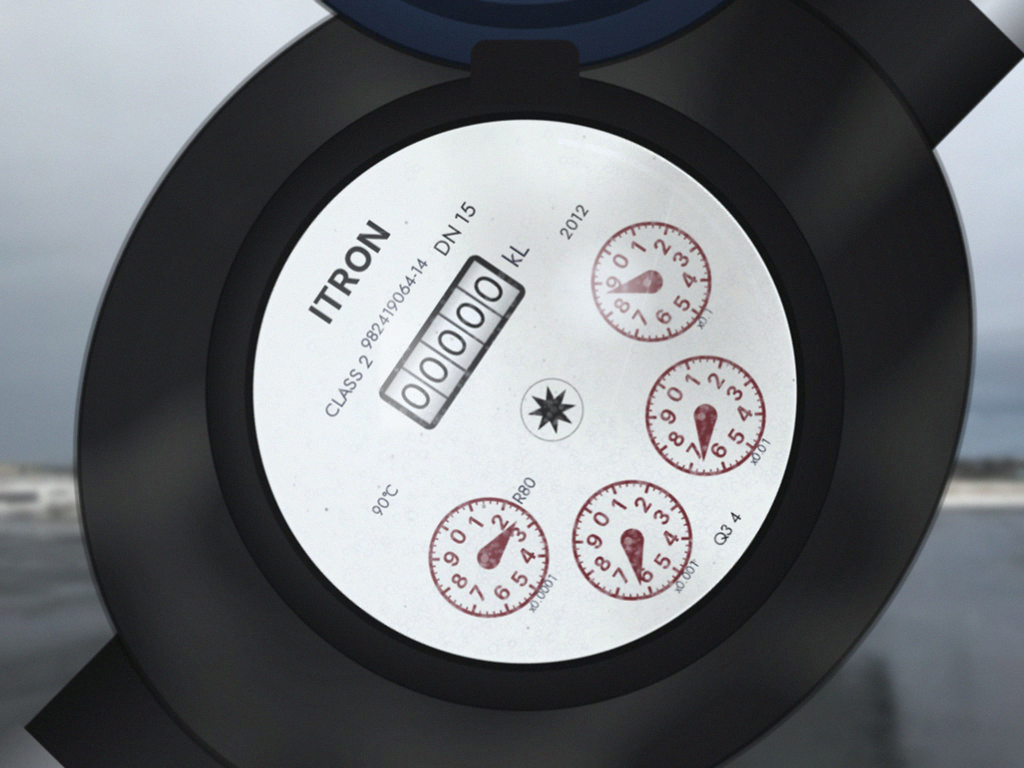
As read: 0.8662; kL
